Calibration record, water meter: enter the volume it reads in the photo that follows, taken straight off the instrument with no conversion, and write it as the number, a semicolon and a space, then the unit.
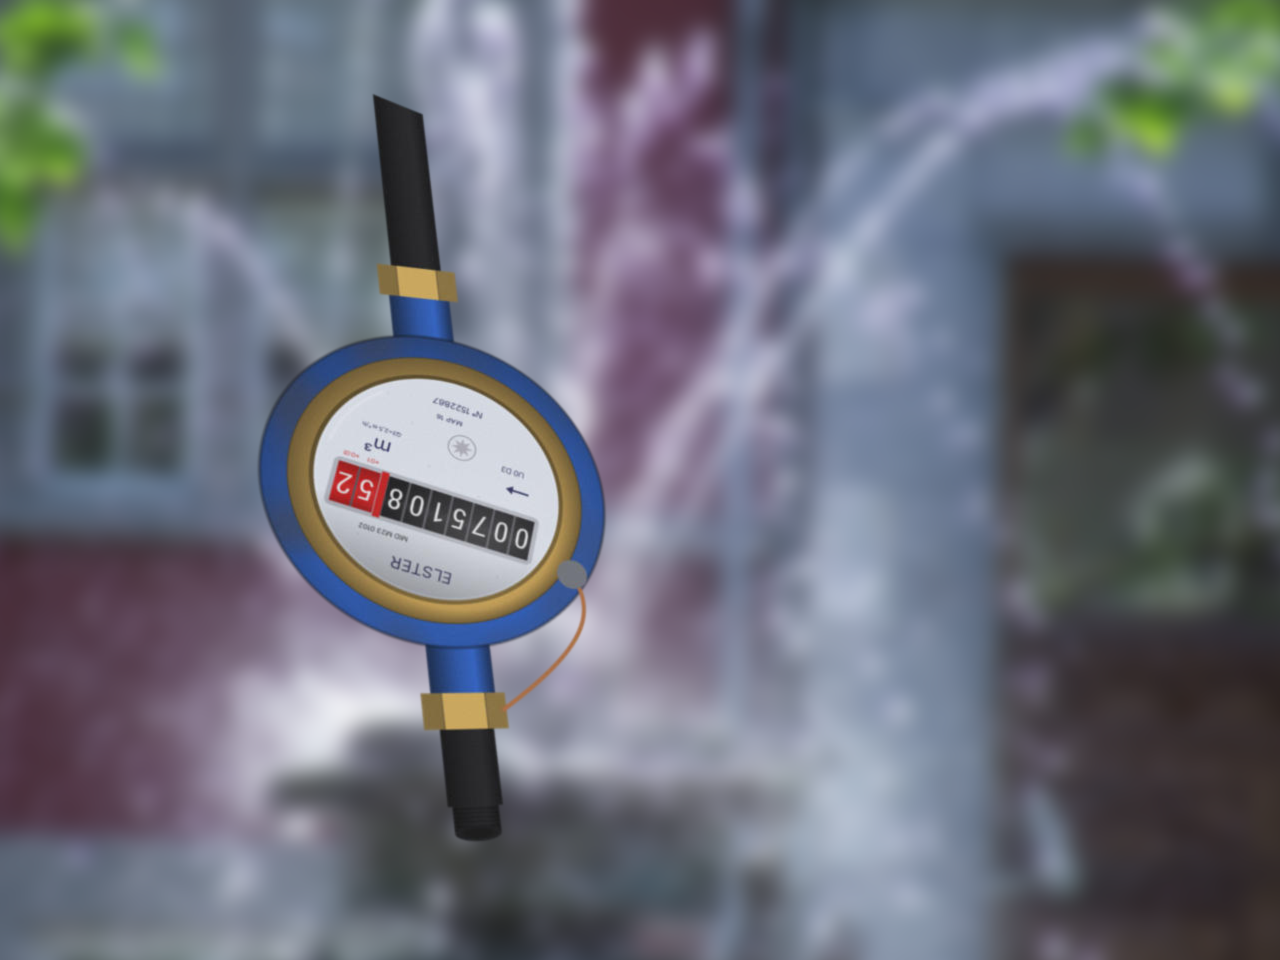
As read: 75108.52; m³
